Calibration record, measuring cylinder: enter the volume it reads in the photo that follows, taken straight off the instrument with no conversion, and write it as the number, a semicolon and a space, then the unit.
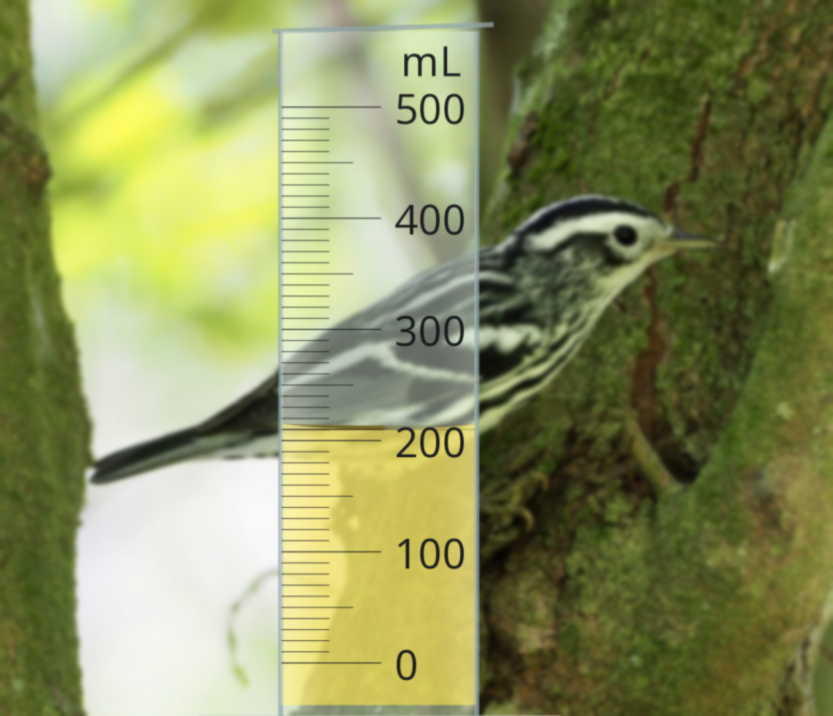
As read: 210; mL
